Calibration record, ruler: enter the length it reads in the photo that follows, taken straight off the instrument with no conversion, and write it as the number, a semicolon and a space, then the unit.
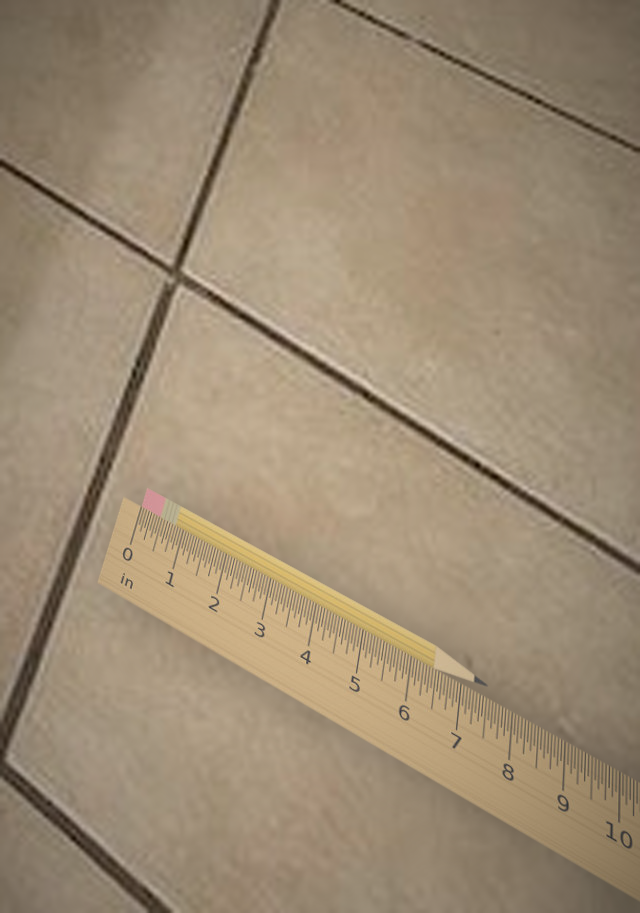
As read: 7.5; in
